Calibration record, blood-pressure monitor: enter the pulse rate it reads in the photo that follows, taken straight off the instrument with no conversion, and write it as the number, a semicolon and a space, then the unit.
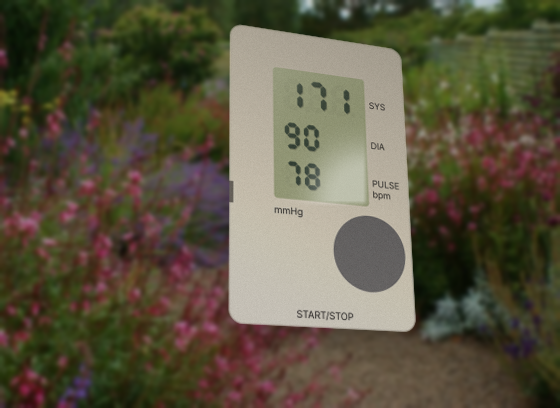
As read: 78; bpm
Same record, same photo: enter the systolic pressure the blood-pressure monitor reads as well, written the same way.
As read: 171; mmHg
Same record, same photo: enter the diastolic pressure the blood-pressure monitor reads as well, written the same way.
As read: 90; mmHg
